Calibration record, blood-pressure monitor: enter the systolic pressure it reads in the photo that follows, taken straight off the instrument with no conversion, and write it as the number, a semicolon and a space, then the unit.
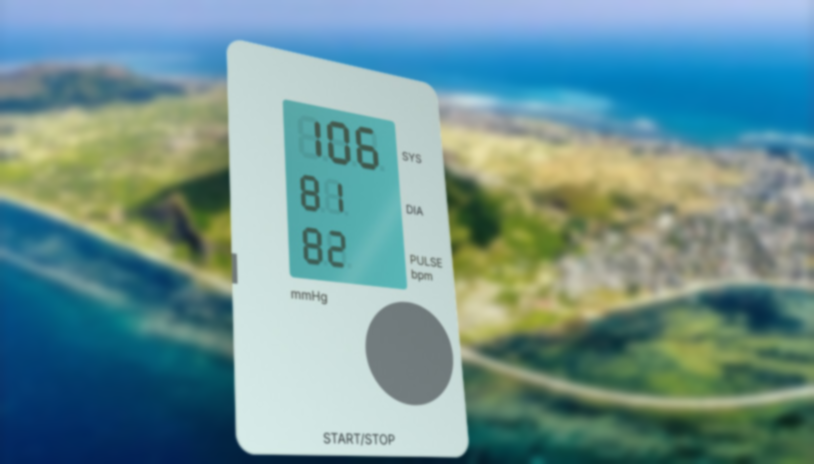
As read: 106; mmHg
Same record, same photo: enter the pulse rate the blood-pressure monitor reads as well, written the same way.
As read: 82; bpm
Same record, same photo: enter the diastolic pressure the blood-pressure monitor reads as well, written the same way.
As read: 81; mmHg
